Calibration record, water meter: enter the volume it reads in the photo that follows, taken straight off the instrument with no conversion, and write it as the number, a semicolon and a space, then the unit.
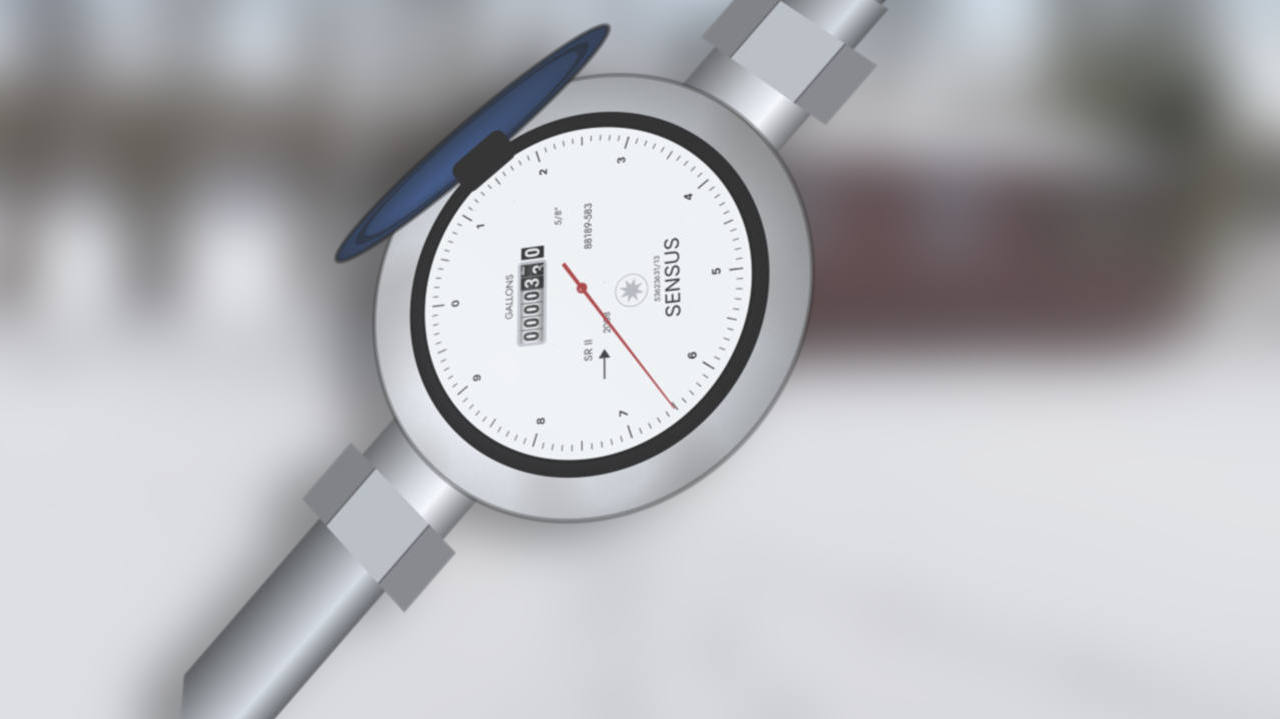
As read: 326.5; gal
